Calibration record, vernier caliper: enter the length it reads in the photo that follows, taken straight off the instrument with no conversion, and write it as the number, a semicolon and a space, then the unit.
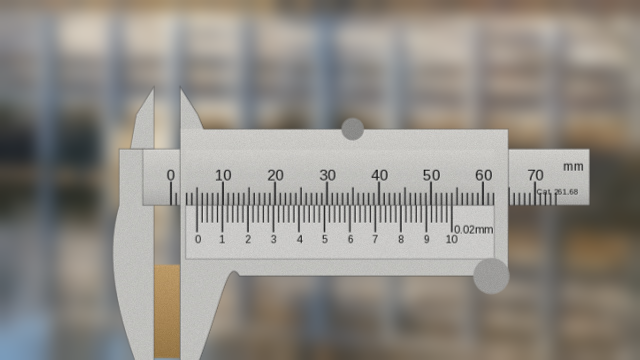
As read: 5.0; mm
